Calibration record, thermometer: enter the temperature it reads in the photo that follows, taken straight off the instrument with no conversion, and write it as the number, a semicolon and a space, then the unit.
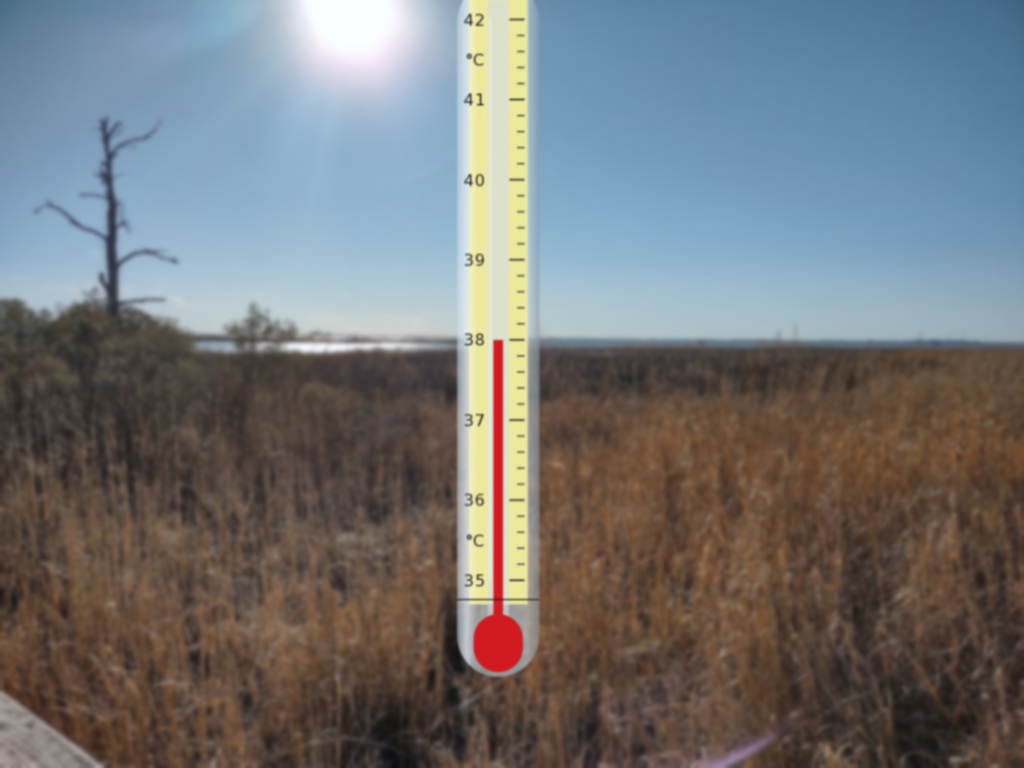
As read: 38; °C
